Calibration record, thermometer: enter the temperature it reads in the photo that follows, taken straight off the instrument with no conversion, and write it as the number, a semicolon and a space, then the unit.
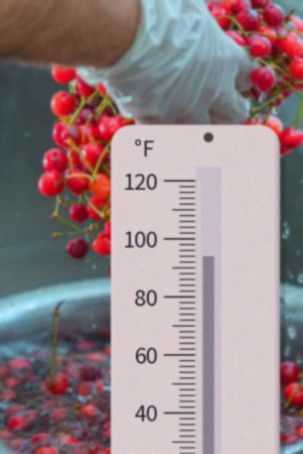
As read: 94; °F
